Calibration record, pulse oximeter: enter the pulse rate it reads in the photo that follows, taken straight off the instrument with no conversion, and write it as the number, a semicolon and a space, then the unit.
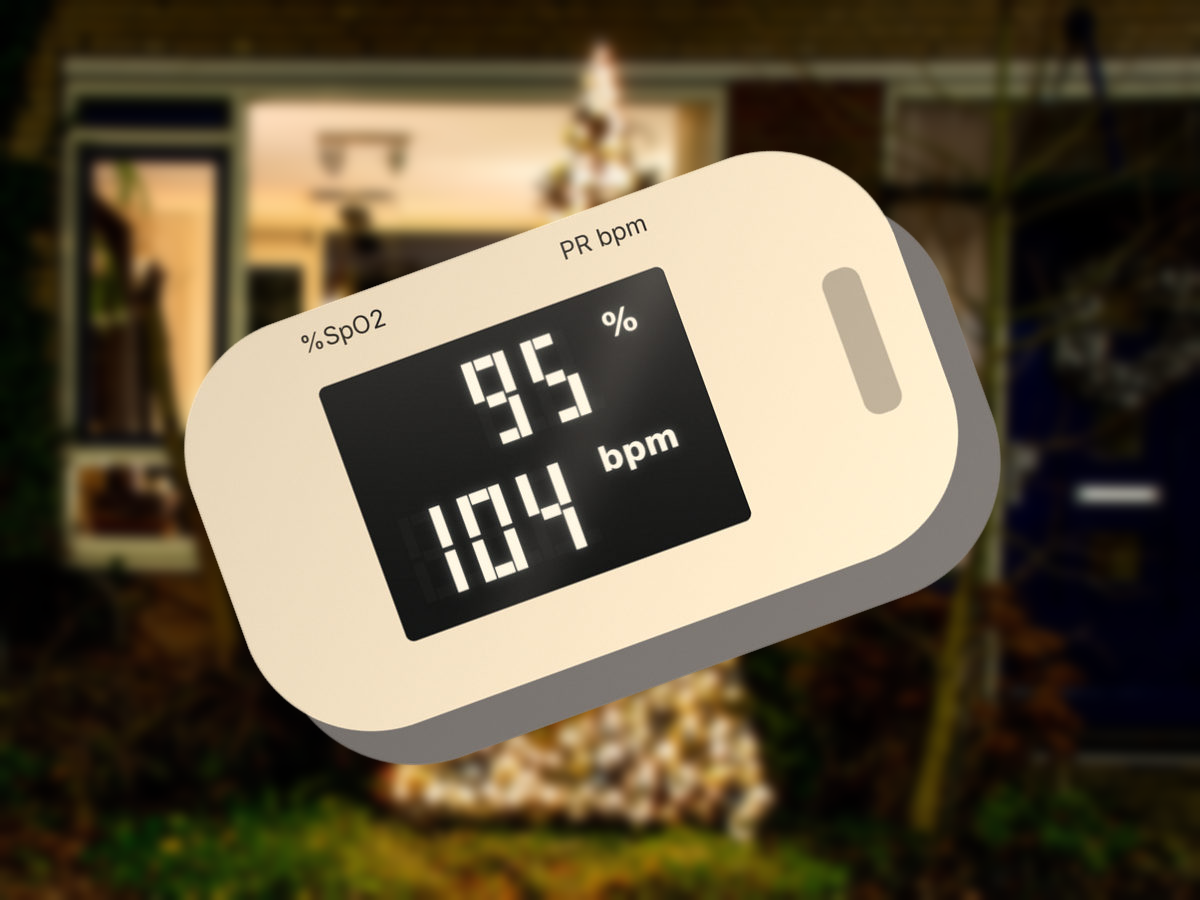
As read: 104; bpm
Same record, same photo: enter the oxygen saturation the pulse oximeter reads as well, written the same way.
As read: 95; %
